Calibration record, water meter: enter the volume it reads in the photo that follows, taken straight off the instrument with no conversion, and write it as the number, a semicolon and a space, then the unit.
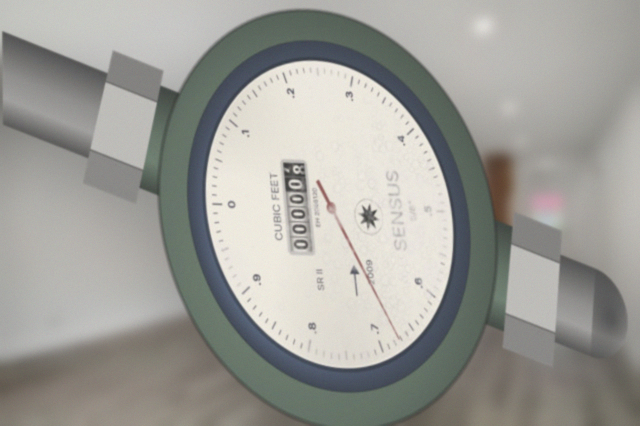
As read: 7.67; ft³
